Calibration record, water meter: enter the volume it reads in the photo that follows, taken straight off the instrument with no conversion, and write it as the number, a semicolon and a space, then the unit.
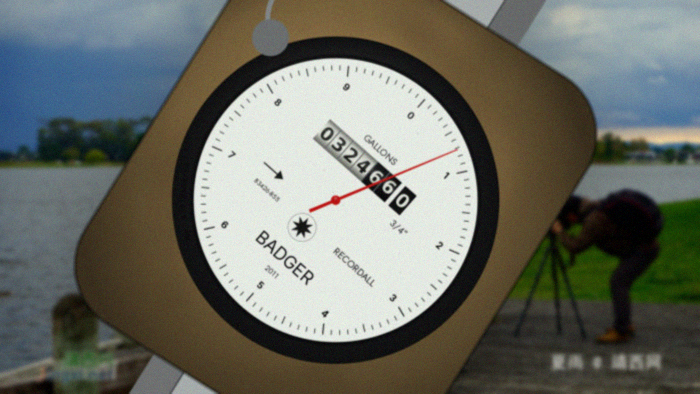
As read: 324660.7; gal
